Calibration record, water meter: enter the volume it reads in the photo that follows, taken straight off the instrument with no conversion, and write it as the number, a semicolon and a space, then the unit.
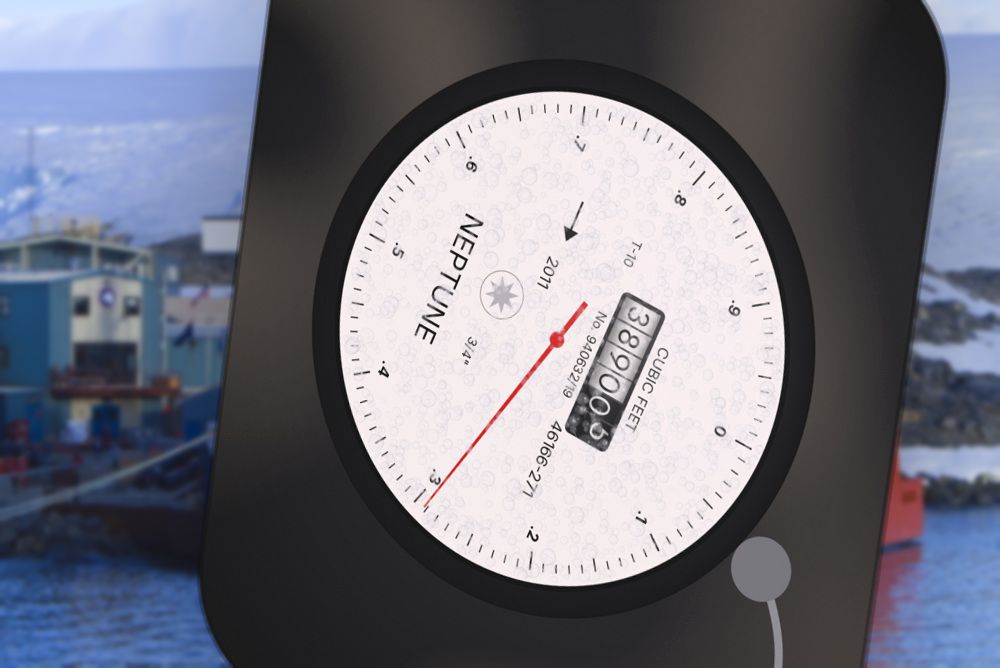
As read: 389005.29; ft³
